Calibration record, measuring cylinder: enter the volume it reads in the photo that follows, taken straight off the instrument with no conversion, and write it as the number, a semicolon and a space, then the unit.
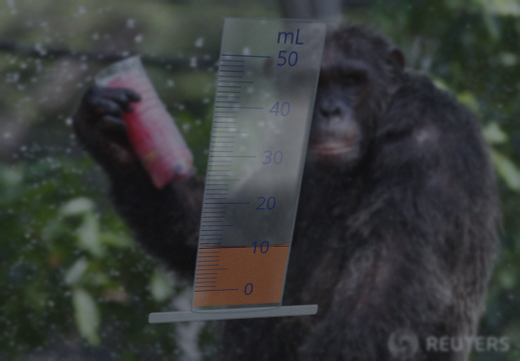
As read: 10; mL
